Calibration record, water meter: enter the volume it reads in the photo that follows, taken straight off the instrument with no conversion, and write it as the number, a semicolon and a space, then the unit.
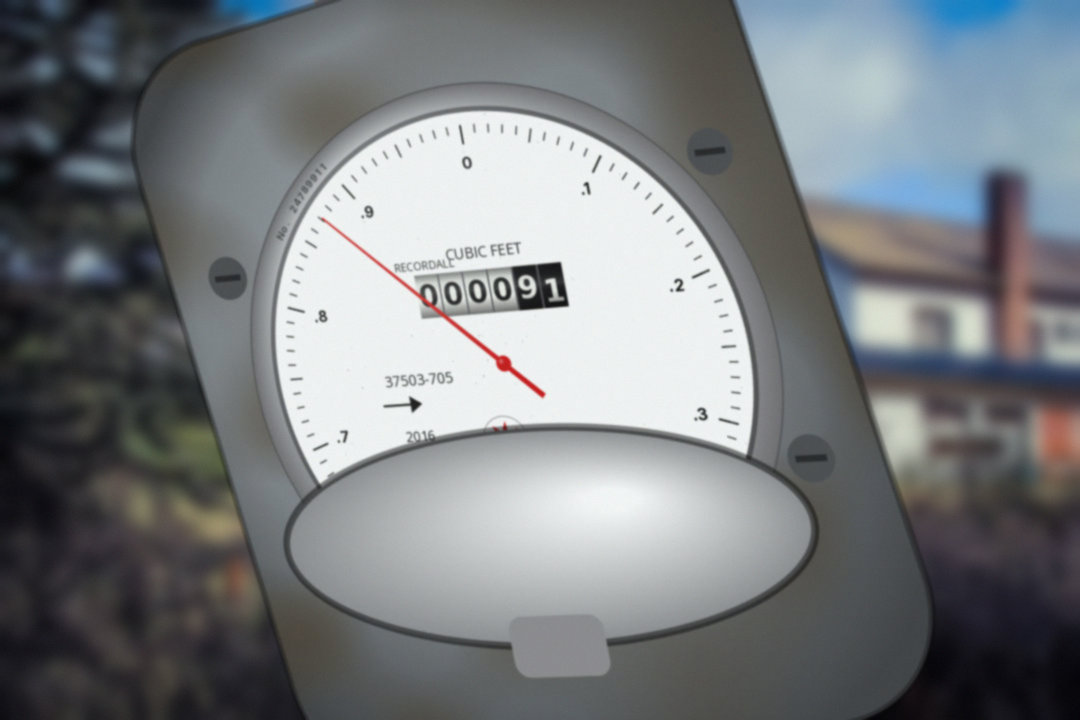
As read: 90.87; ft³
